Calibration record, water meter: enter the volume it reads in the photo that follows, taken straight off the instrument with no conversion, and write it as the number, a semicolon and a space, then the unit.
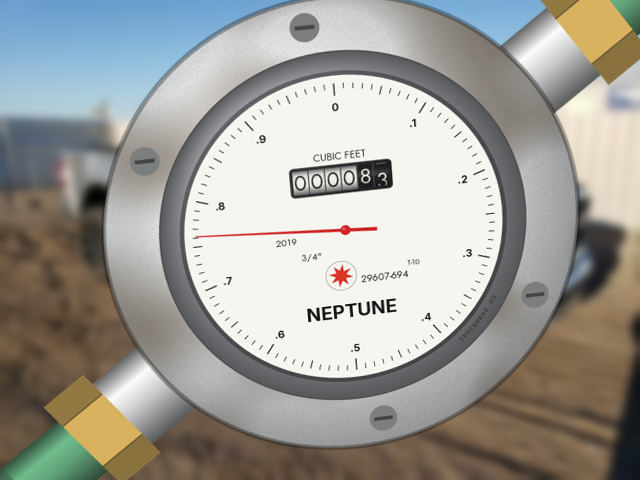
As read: 82.76; ft³
